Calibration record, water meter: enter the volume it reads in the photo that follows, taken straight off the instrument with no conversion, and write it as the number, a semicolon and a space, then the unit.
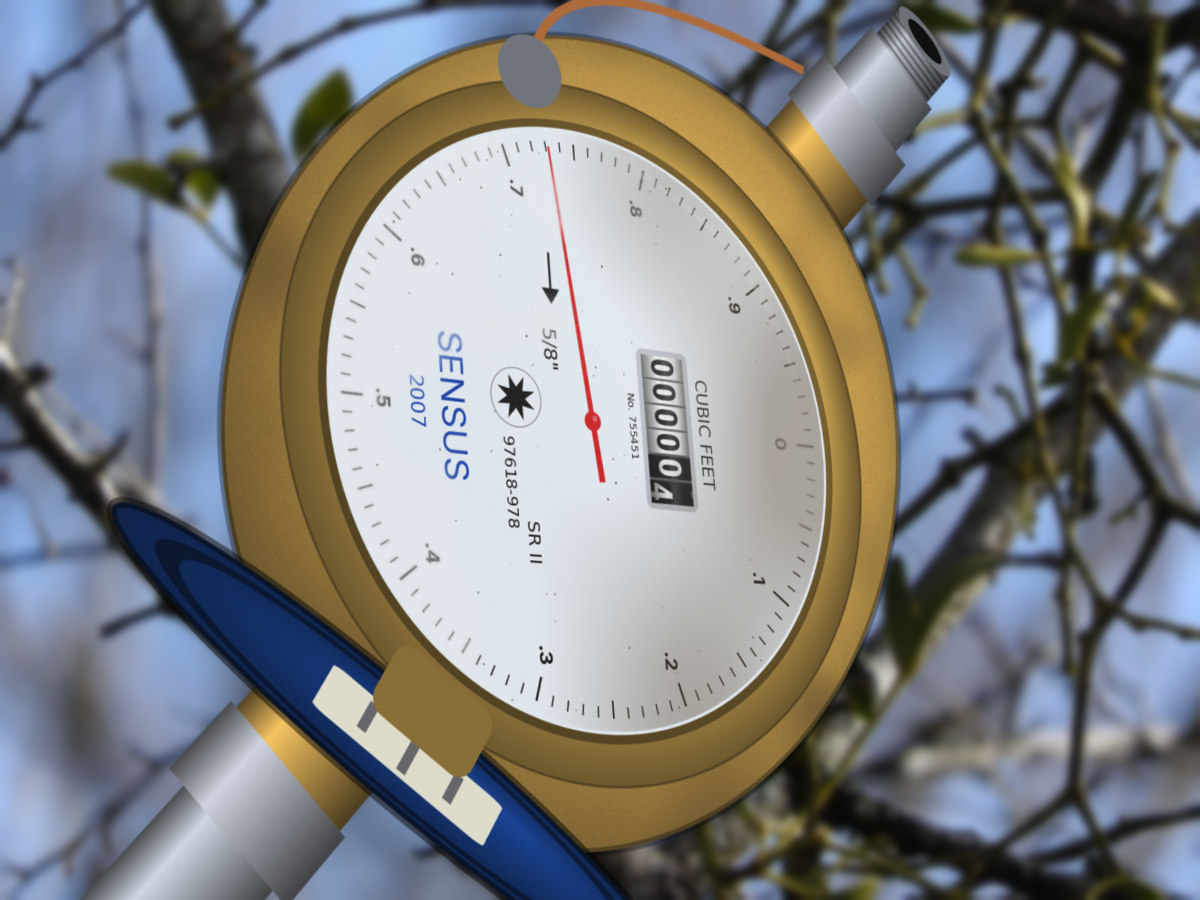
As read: 3.73; ft³
